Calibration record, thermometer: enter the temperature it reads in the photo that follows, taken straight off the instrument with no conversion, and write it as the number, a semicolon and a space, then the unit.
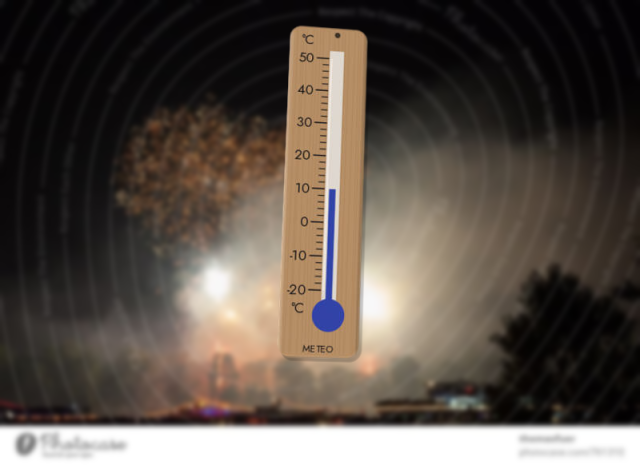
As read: 10; °C
